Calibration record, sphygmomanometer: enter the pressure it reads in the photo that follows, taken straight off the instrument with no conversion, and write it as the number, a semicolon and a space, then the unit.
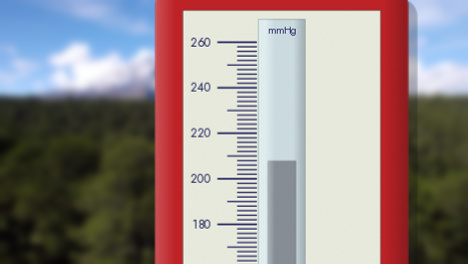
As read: 208; mmHg
